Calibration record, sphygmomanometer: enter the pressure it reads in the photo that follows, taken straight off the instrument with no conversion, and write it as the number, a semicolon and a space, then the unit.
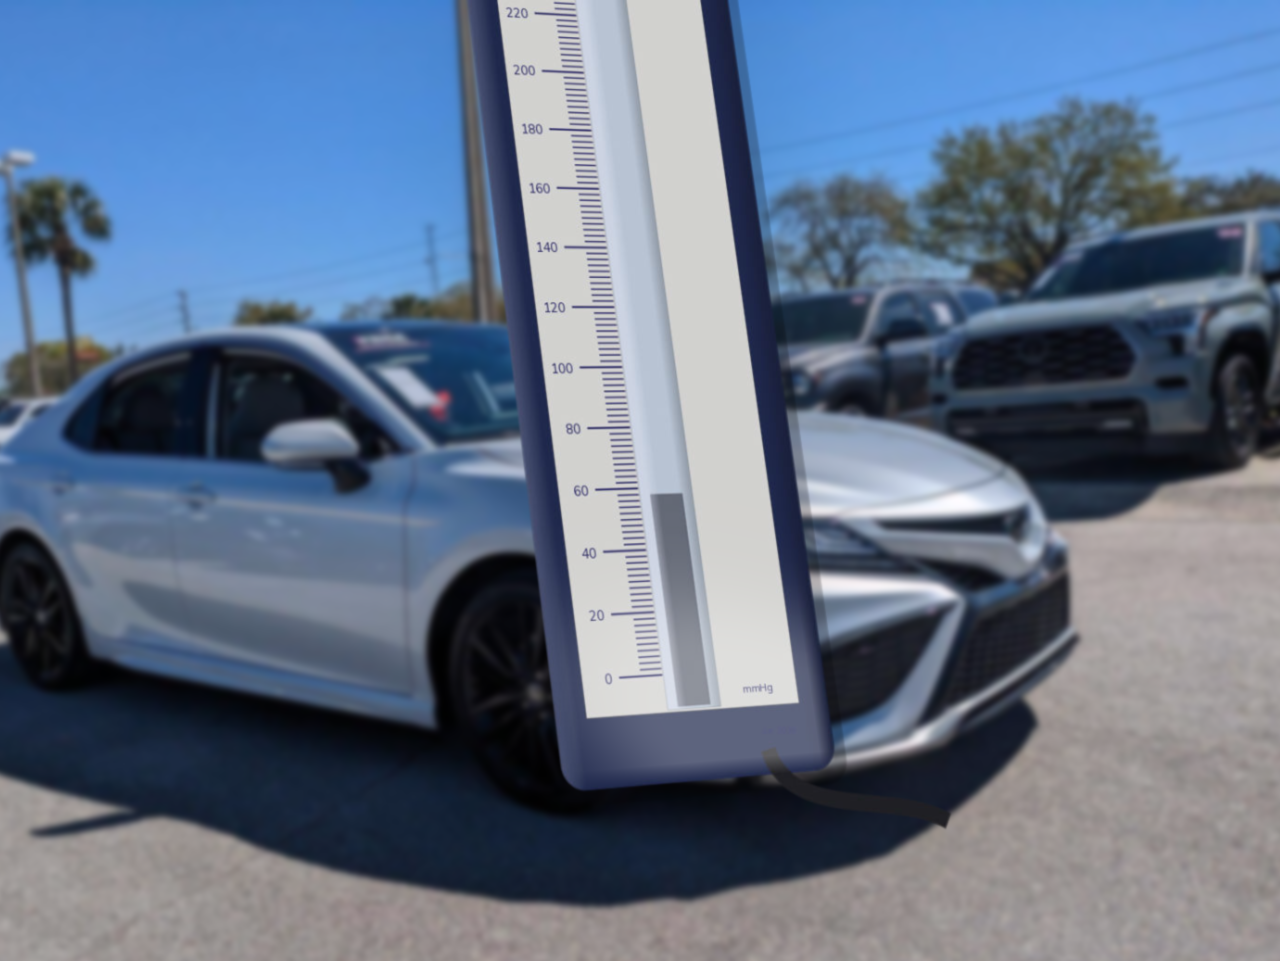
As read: 58; mmHg
